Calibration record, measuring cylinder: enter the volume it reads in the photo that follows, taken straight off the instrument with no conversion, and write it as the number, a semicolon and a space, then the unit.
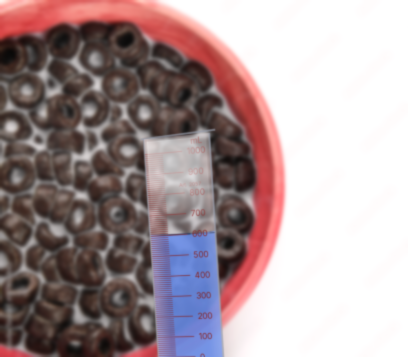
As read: 600; mL
